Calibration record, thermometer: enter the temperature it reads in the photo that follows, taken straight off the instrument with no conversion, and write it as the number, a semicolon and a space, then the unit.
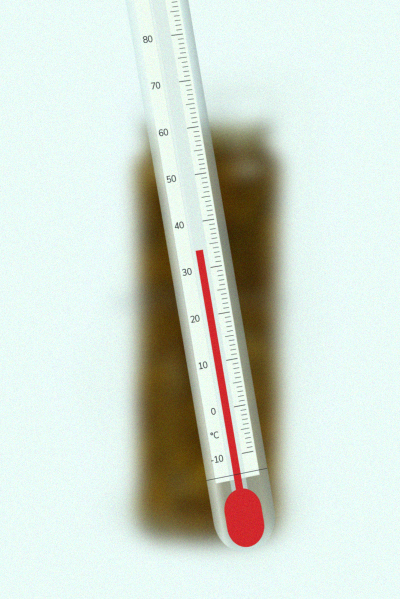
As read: 34; °C
